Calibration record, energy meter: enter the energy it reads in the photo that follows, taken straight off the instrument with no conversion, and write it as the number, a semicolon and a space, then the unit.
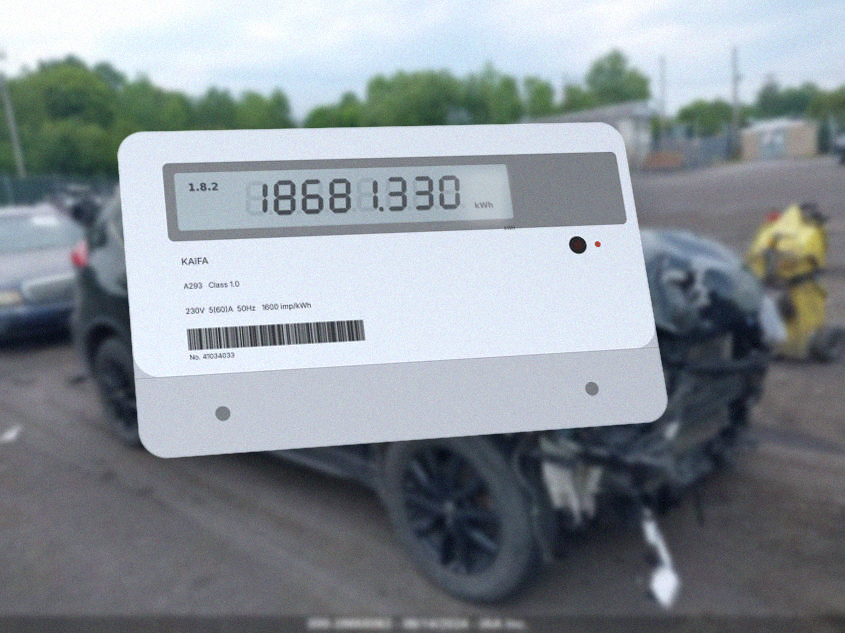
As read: 18681.330; kWh
